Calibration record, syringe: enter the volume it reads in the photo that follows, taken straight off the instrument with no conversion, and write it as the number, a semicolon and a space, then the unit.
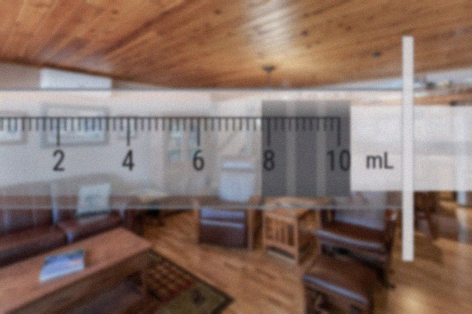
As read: 7.8; mL
